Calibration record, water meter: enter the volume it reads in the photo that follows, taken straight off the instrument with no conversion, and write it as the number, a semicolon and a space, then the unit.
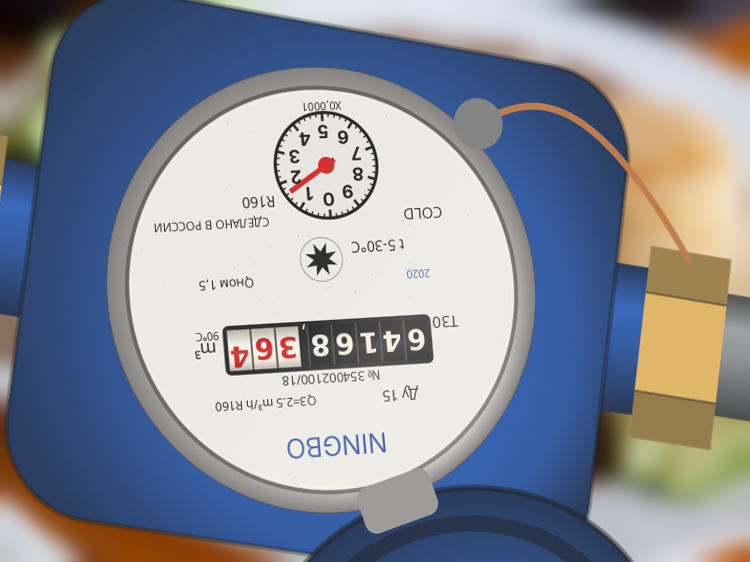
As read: 64168.3641; m³
